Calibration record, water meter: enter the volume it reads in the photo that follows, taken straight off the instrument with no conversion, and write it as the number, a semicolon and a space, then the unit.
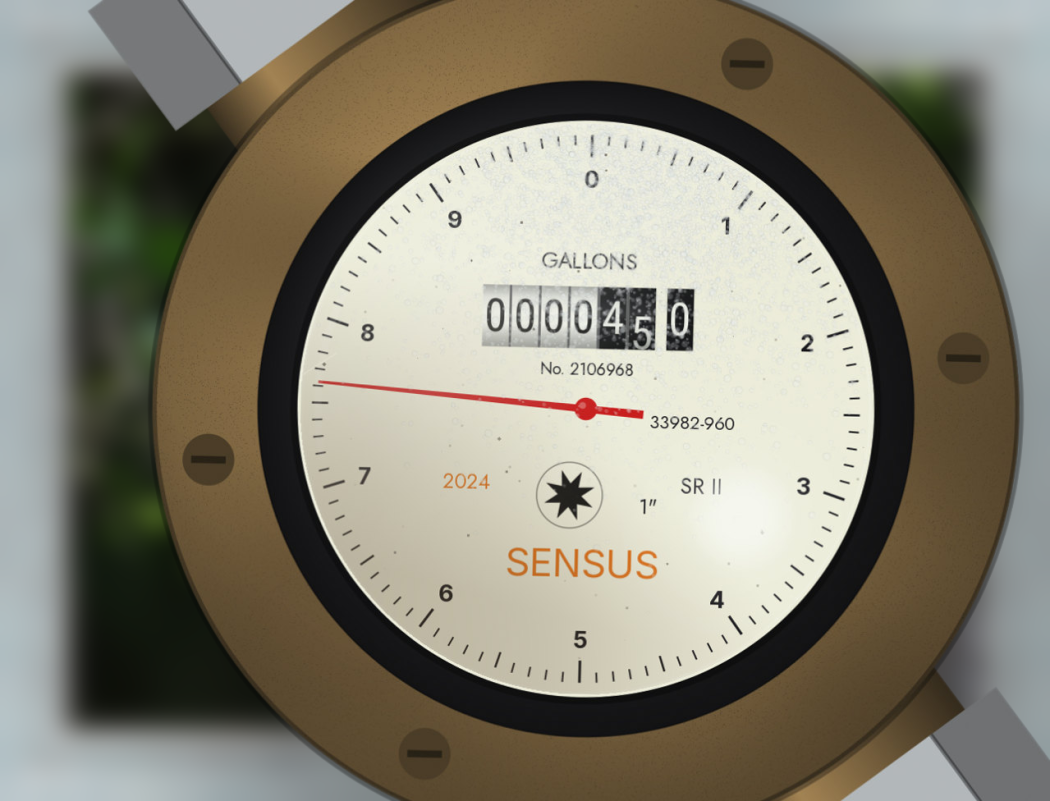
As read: 447.6; gal
